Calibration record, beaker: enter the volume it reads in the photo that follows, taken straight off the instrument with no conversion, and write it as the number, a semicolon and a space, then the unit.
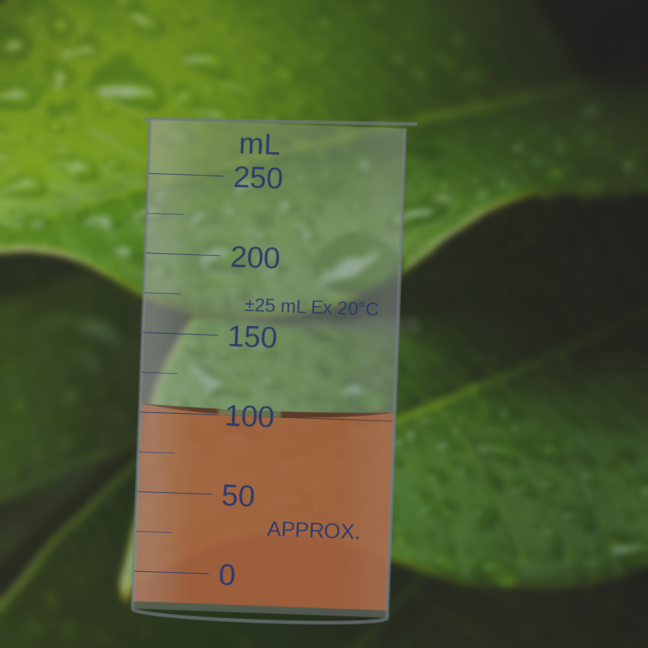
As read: 100; mL
